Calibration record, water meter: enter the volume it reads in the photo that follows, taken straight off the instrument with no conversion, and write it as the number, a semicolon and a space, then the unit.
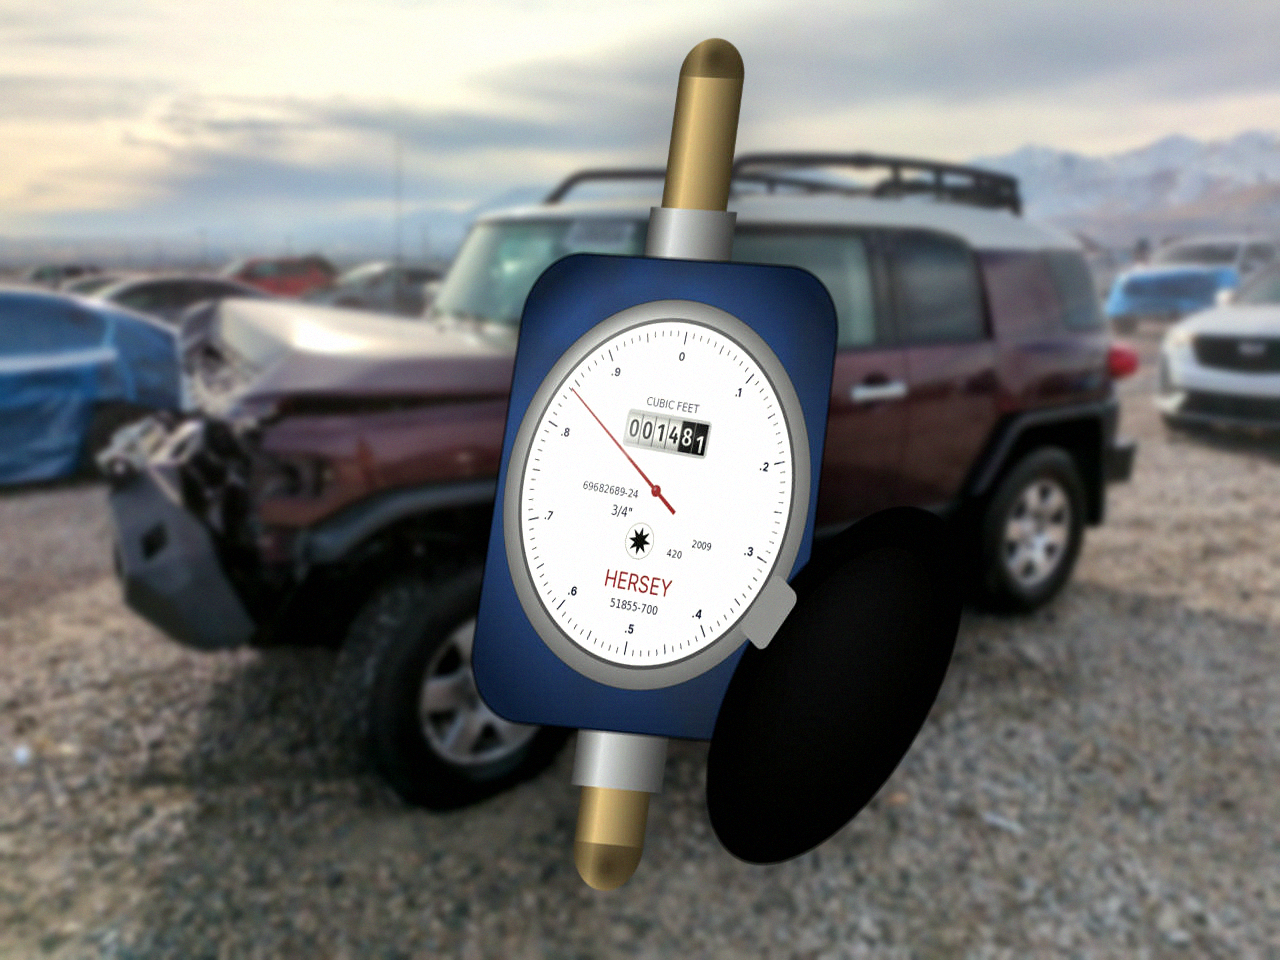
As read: 1480.84; ft³
